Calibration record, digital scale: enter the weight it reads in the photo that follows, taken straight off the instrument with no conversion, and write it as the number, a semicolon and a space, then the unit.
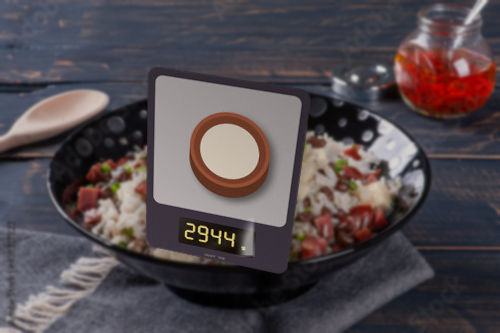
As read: 2944; g
